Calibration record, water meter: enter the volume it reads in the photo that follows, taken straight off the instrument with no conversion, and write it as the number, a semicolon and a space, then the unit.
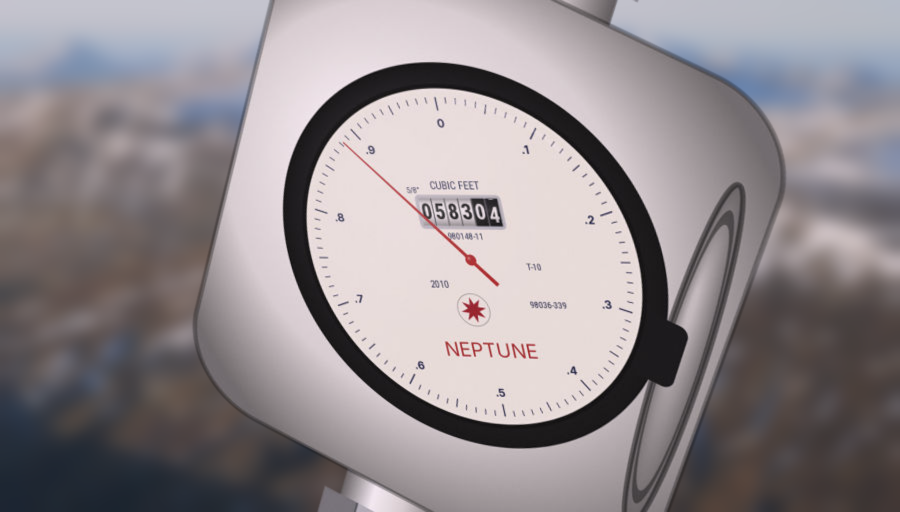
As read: 58303.88; ft³
